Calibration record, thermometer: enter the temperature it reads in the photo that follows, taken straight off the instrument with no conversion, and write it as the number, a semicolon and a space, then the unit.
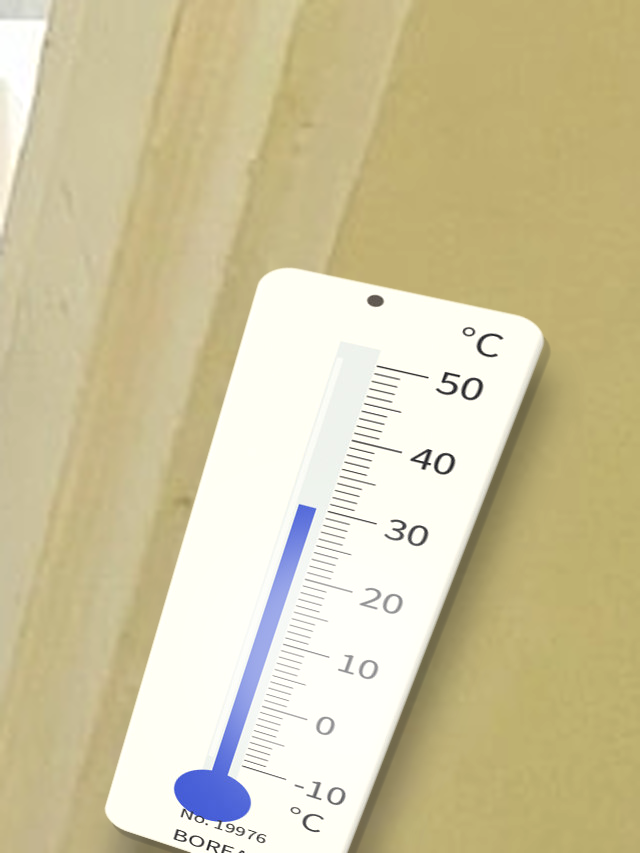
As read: 30; °C
